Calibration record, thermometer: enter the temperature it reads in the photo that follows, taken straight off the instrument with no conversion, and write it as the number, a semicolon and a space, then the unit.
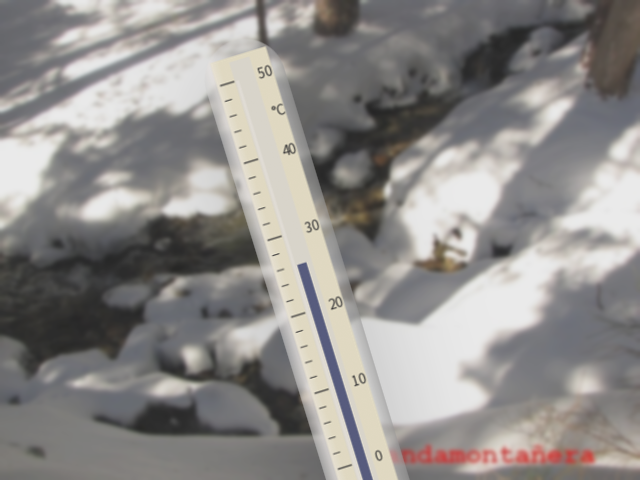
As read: 26; °C
